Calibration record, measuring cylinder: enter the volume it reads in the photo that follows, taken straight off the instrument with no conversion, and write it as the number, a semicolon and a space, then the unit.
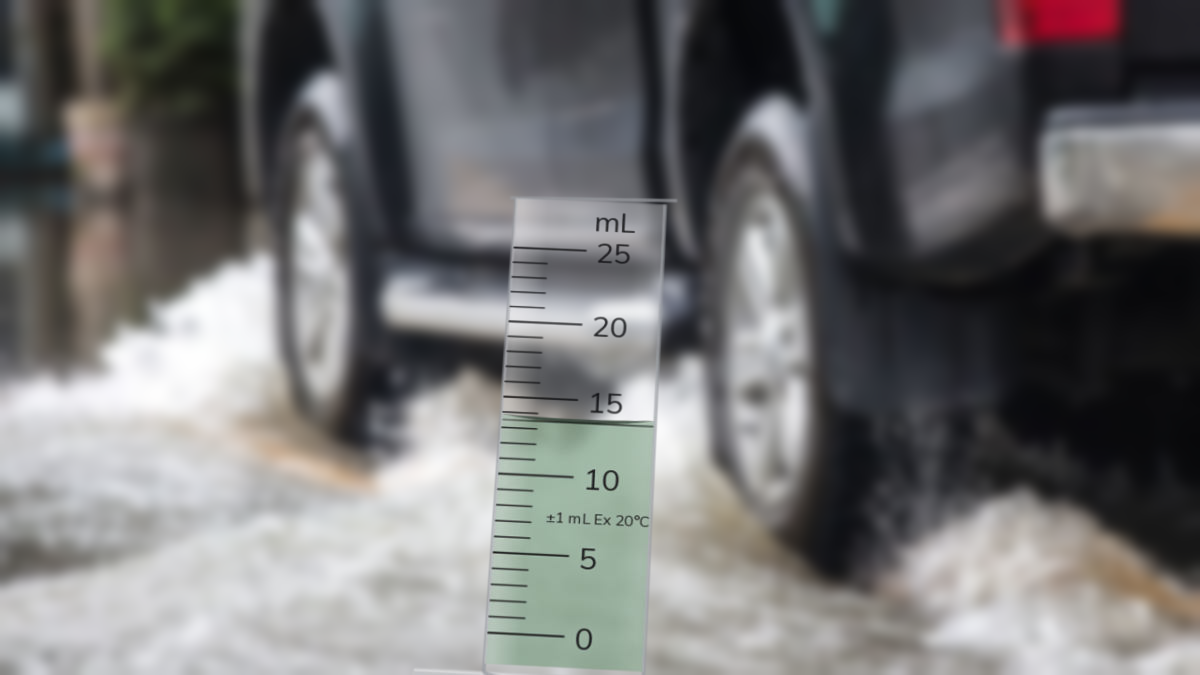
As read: 13.5; mL
